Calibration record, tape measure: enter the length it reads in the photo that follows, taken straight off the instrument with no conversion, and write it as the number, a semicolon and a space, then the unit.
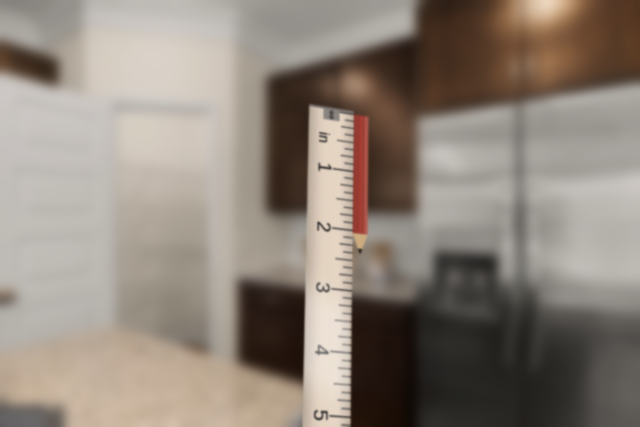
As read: 2.375; in
